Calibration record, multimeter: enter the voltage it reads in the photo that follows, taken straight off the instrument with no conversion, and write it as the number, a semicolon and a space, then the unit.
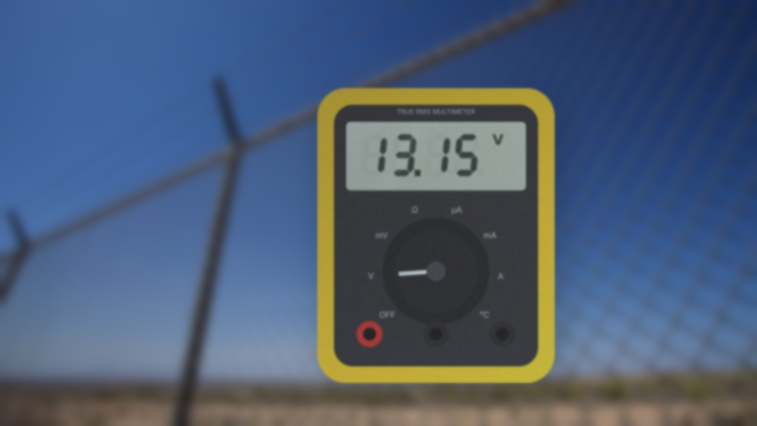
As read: 13.15; V
